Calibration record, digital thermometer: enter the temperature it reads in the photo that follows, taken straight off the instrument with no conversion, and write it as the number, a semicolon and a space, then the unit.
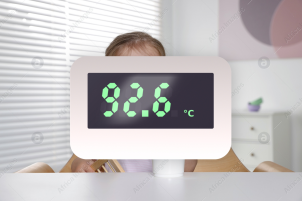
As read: 92.6; °C
